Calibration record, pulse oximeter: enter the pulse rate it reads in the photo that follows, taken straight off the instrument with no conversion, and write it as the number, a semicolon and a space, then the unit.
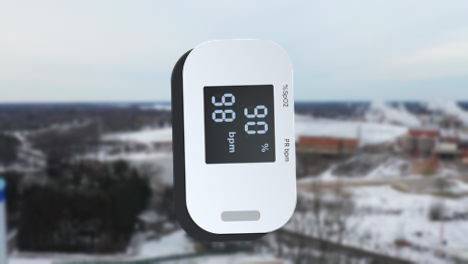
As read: 98; bpm
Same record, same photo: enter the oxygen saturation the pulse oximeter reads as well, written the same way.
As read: 90; %
